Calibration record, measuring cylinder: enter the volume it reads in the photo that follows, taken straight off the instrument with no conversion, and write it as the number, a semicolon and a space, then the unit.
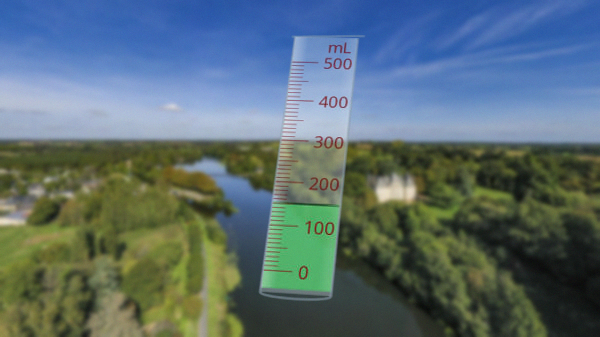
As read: 150; mL
